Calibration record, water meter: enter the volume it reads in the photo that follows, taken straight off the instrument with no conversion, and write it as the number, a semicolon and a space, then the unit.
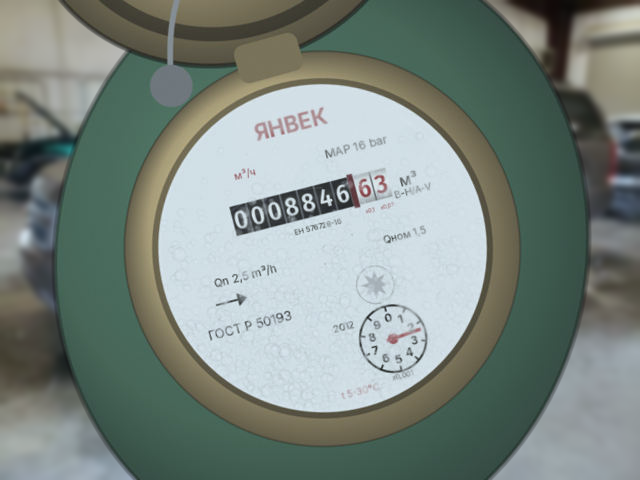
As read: 8846.632; m³
